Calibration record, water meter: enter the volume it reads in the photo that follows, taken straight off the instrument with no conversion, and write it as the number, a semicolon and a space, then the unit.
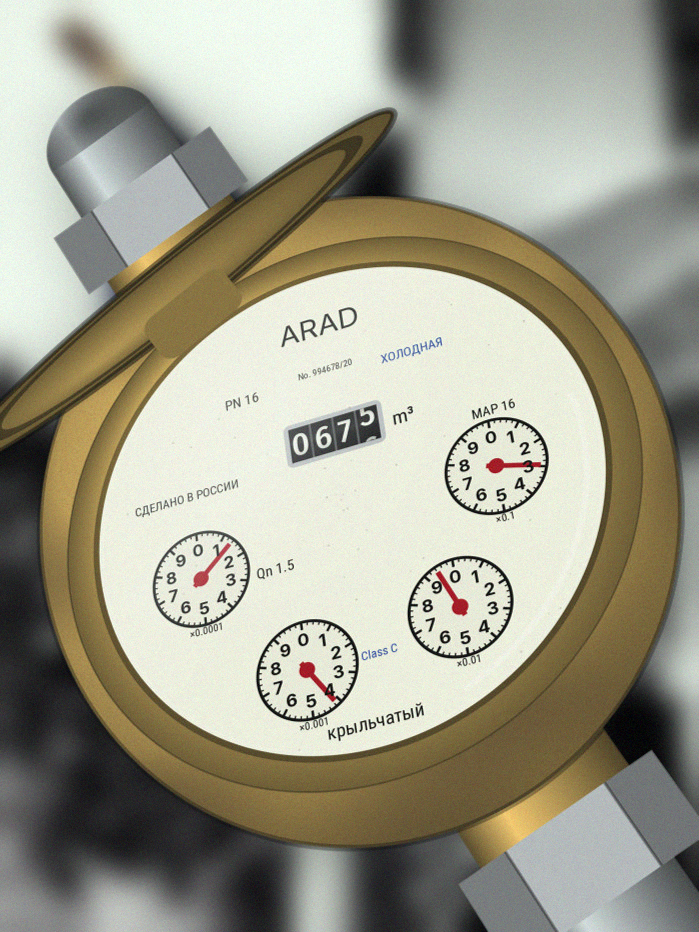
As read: 675.2941; m³
